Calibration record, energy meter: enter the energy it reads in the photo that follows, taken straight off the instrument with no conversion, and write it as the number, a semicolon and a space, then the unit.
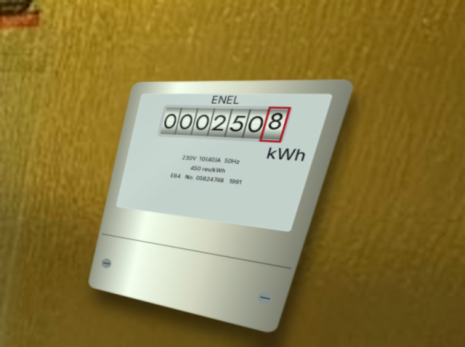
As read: 250.8; kWh
